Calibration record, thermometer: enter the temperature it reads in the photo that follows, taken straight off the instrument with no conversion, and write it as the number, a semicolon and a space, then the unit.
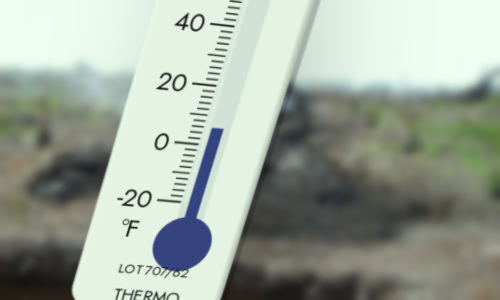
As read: 6; °F
